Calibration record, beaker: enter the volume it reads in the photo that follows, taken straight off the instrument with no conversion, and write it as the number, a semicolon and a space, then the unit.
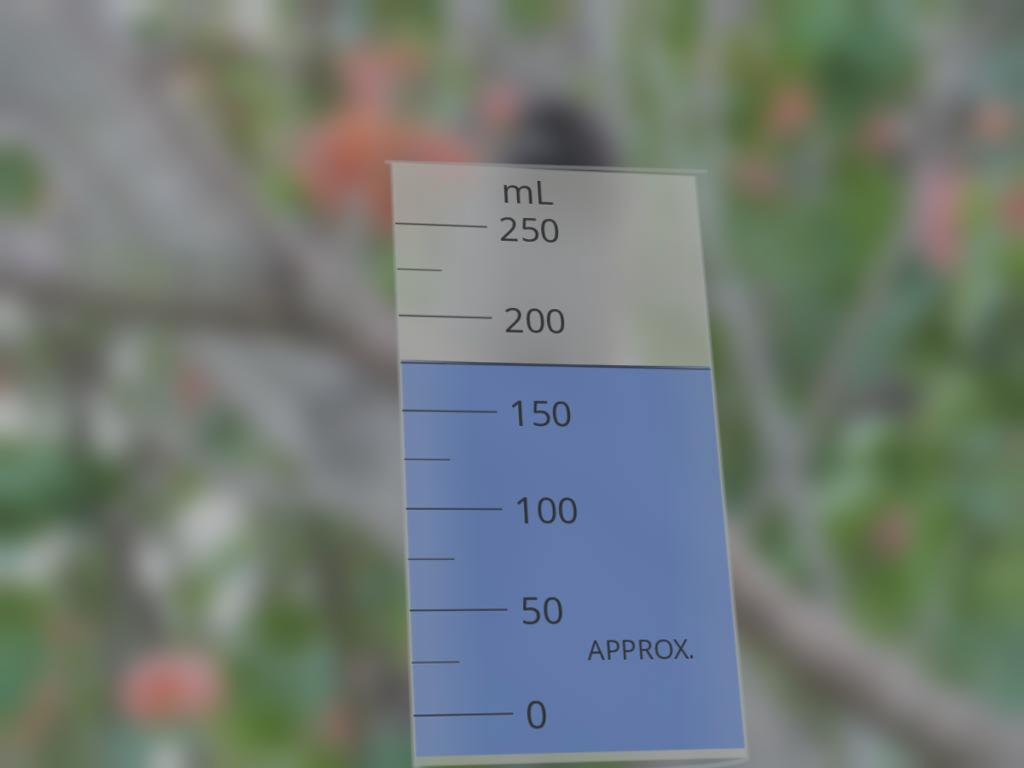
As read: 175; mL
